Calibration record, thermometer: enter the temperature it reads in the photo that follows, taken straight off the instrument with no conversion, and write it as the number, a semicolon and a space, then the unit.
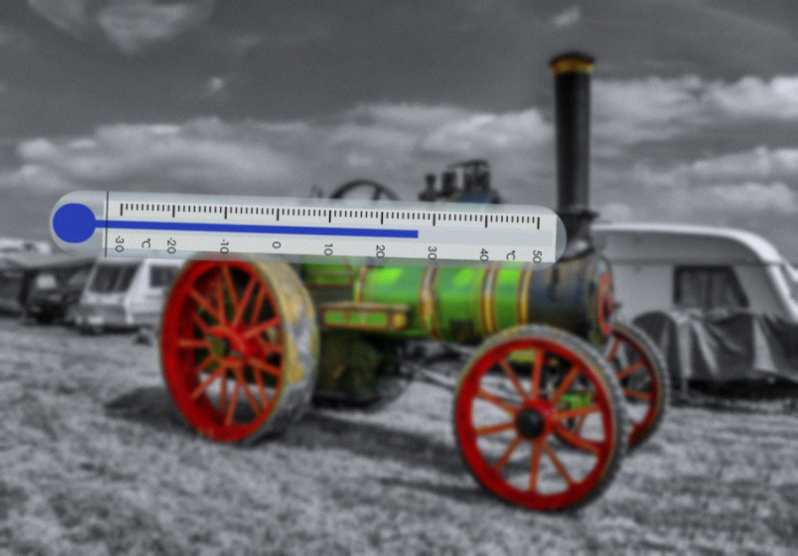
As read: 27; °C
